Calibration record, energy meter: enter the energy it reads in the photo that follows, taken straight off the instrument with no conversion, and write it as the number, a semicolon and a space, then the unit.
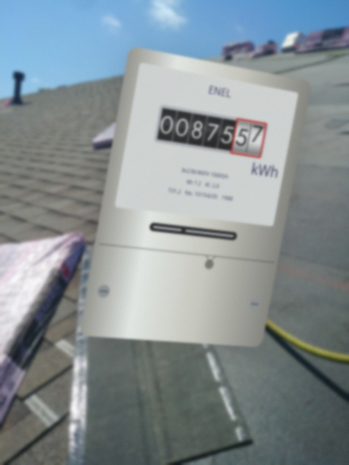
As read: 875.57; kWh
